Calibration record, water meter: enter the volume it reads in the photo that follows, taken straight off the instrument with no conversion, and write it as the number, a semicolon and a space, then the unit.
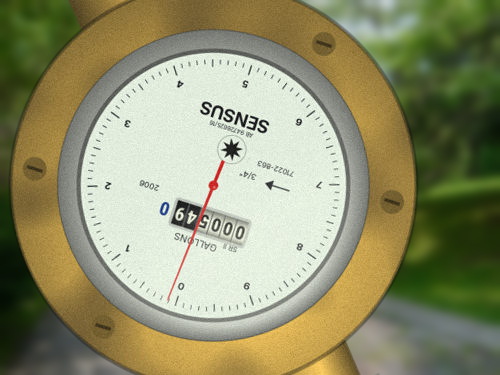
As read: 5490.1; gal
